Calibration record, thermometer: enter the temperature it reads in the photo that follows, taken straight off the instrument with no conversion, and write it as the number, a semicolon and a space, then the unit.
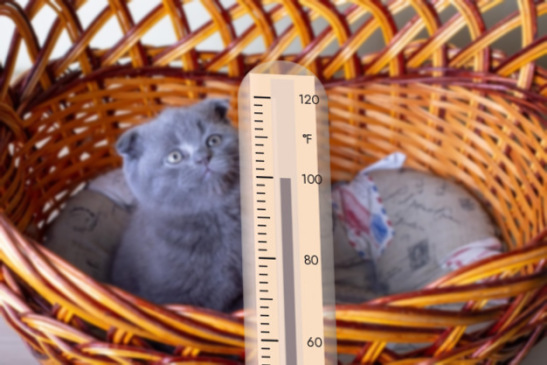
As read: 100; °F
